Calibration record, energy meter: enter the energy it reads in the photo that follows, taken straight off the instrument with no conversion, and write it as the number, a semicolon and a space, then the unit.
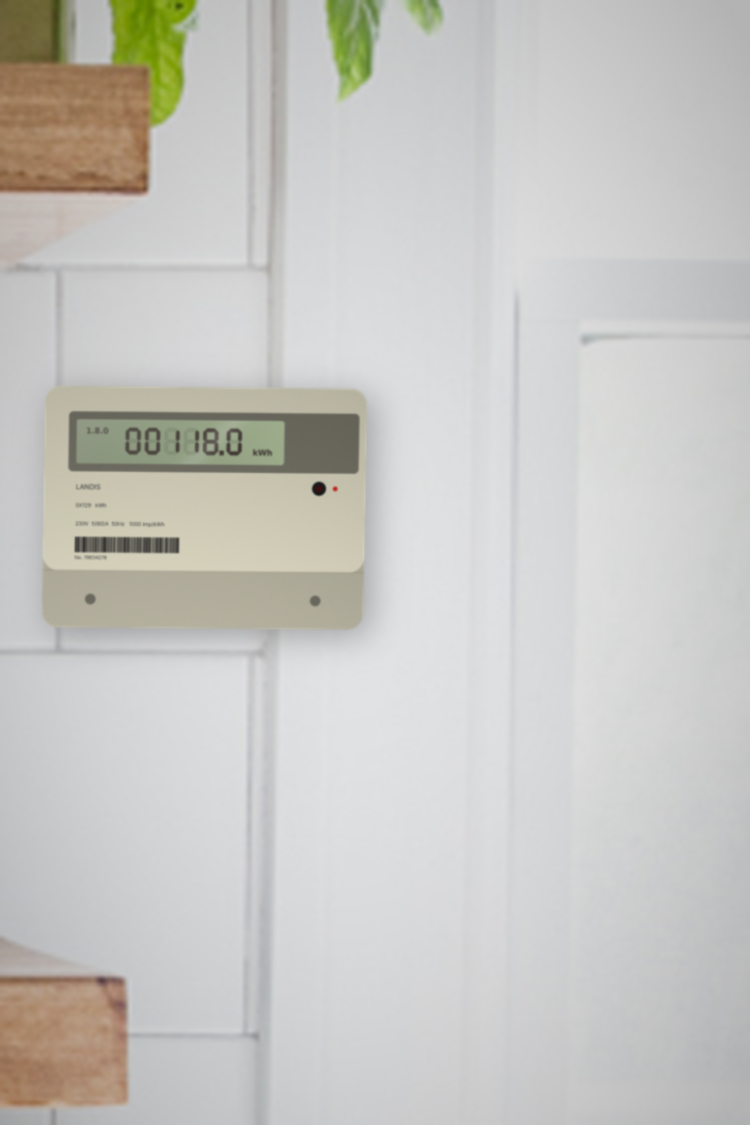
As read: 118.0; kWh
